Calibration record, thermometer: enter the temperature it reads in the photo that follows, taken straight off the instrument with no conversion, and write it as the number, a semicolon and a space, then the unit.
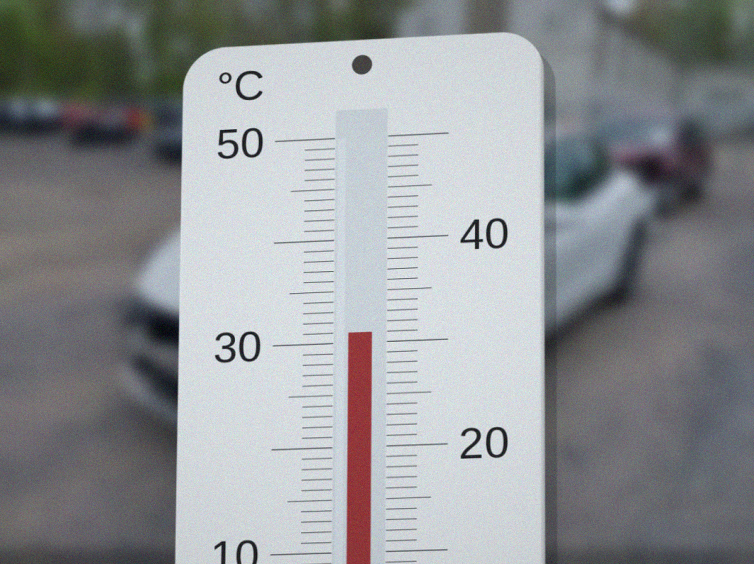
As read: 31; °C
